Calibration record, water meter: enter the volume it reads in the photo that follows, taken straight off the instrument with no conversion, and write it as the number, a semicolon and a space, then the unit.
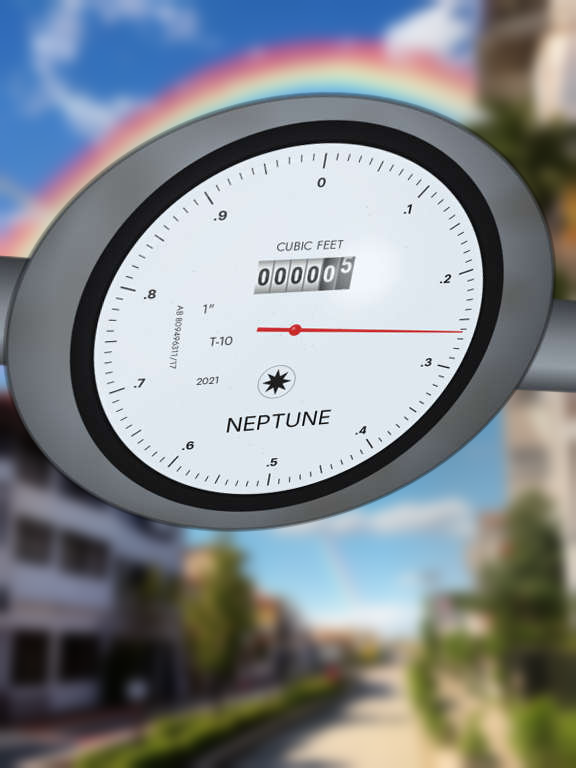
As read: 5.26; ft³
